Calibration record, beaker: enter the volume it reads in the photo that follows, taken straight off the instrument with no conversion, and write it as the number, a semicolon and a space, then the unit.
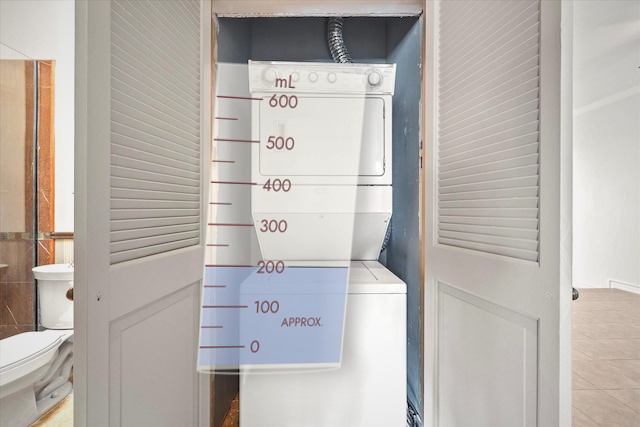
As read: 200; mL
